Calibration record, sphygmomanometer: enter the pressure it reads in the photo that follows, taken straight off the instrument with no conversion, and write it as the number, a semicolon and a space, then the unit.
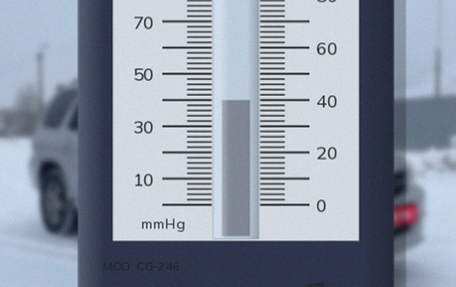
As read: 40; mmHg
